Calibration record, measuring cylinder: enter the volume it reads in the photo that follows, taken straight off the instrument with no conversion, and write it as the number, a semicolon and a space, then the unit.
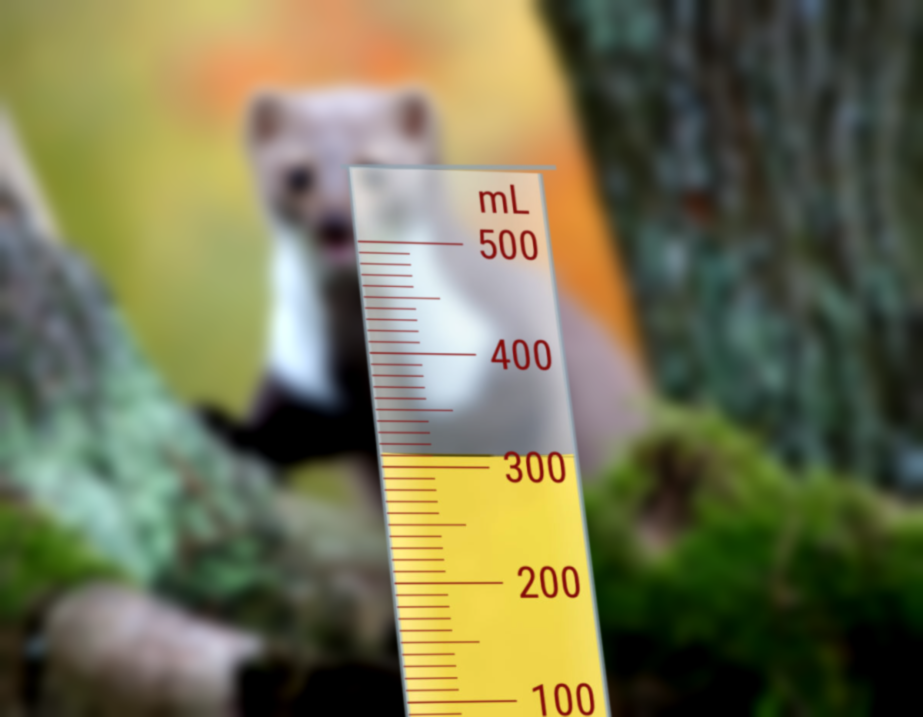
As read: 310; mL
